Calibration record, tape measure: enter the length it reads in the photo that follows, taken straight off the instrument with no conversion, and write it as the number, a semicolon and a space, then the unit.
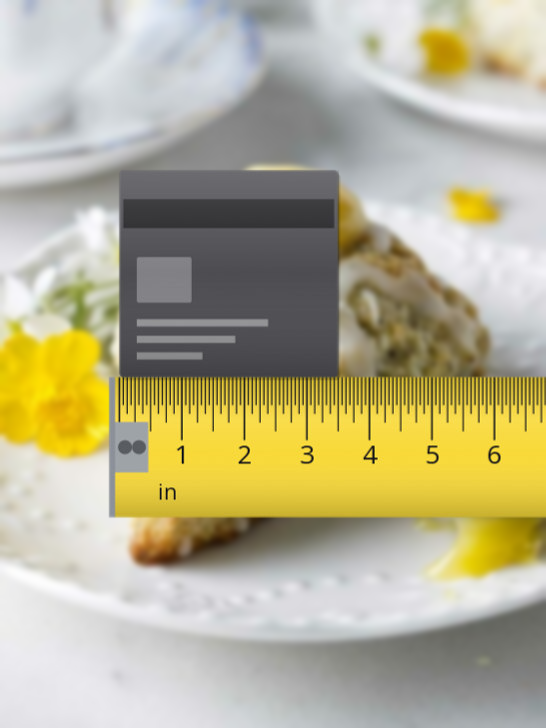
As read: 3.5; in
